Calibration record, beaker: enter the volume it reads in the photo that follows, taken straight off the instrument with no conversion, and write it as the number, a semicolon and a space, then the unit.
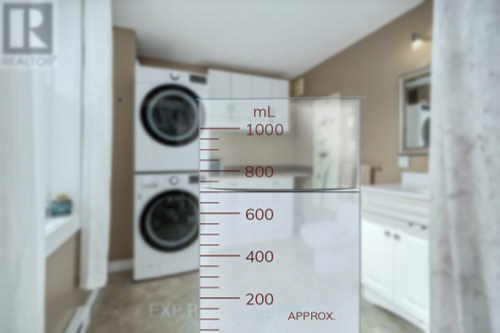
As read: 700; mL
